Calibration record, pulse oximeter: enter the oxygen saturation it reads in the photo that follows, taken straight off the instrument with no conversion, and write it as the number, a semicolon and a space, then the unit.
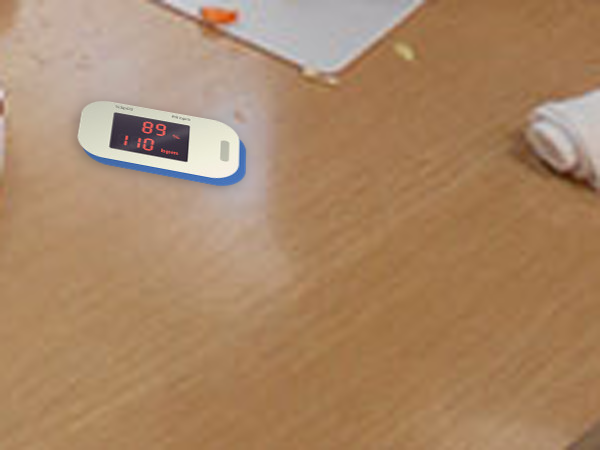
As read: 89; %
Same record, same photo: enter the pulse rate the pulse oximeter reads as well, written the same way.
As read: 110; bpm
